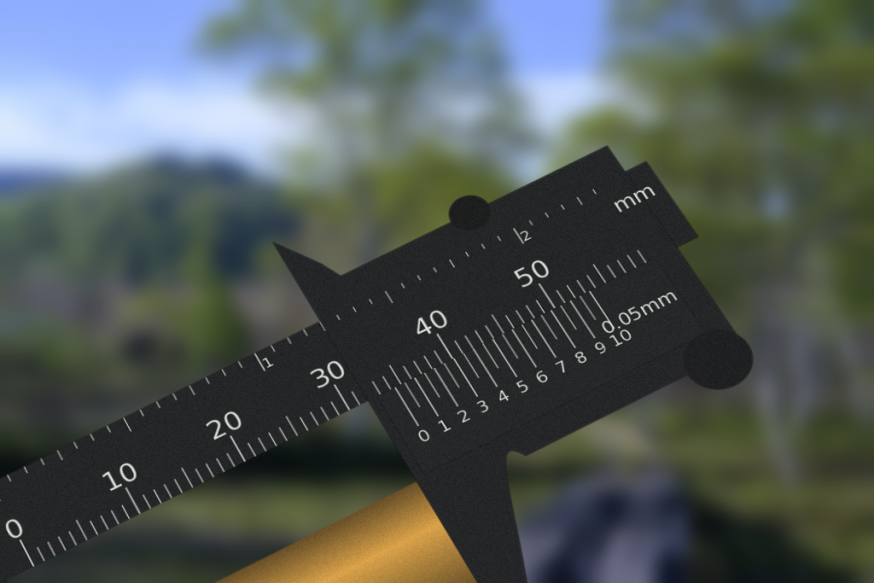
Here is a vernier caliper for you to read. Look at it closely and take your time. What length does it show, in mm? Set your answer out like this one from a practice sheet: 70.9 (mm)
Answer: 34.4 (mm)
